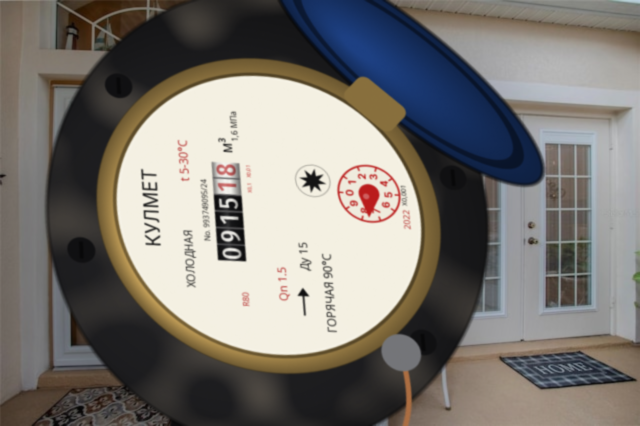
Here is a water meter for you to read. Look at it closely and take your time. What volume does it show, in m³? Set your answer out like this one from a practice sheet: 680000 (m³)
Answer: 915.187 (m³)
